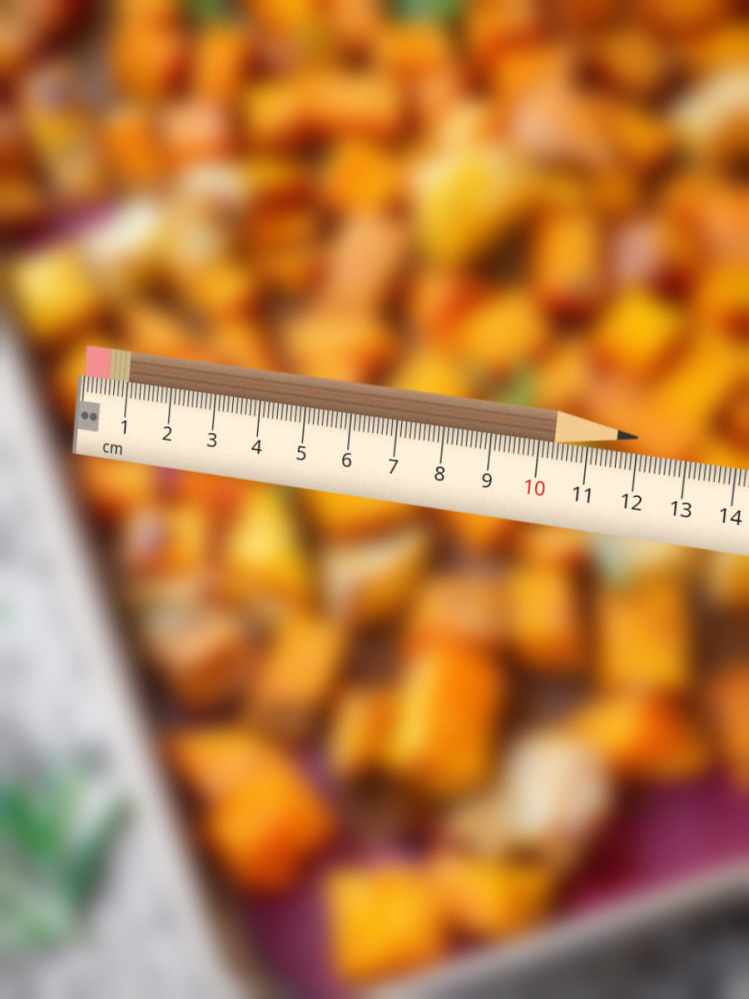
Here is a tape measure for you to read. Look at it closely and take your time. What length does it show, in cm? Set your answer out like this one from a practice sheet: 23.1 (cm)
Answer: 12 (cm)
